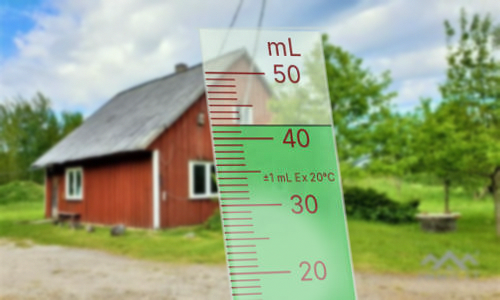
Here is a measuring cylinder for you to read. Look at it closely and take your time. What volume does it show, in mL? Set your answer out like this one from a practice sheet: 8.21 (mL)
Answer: 42 (mL)
